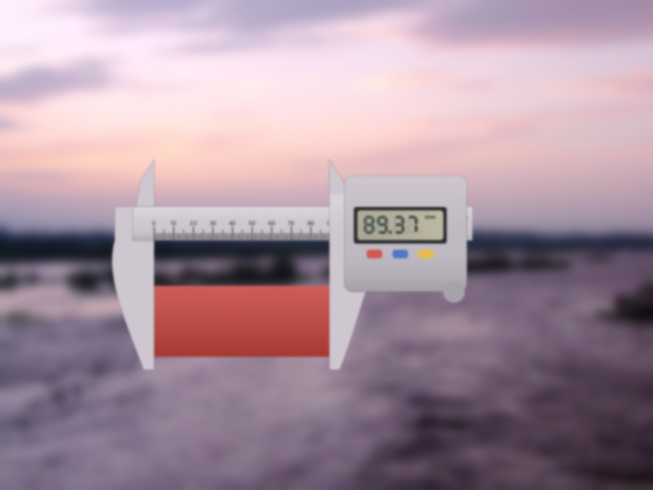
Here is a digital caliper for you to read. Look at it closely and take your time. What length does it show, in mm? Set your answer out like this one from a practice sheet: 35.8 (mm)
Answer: 89.37 (mm)
